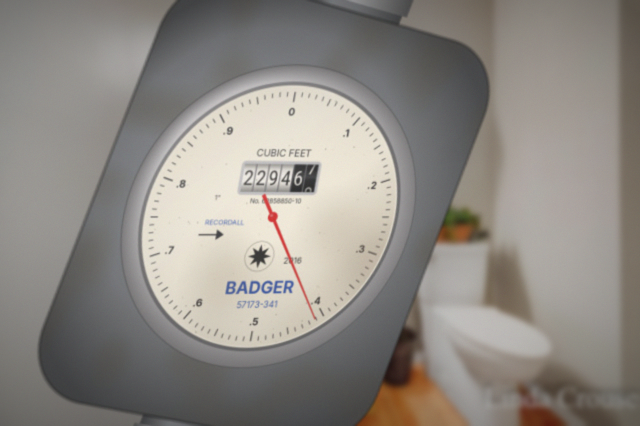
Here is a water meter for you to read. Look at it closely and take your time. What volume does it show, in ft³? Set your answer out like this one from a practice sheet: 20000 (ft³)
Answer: 229467.41 (ft³)
